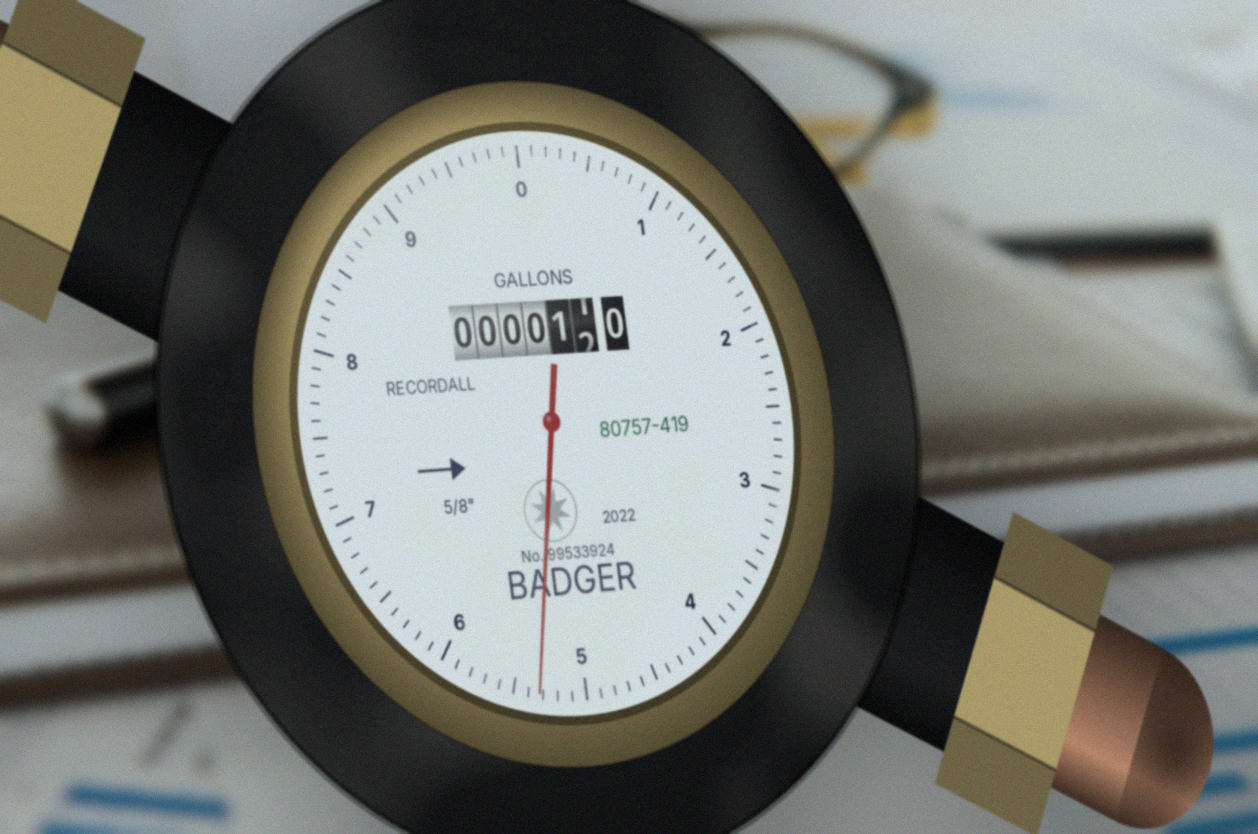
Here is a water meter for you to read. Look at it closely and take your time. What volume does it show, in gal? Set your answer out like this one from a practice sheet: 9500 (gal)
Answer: 115.3 (gal)
